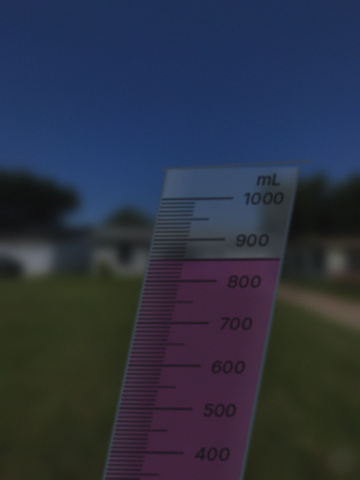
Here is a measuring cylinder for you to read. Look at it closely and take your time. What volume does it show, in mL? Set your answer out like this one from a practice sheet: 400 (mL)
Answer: 850 (mL)
